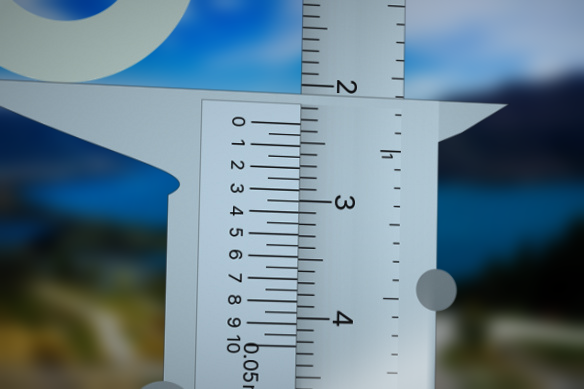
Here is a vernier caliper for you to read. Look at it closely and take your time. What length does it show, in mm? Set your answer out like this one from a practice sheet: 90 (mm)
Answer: 23.4 (mm)
